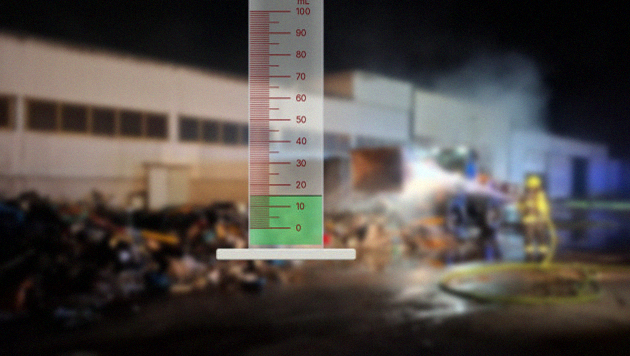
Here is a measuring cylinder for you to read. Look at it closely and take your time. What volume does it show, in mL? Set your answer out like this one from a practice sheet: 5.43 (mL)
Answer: 15 (mL)
